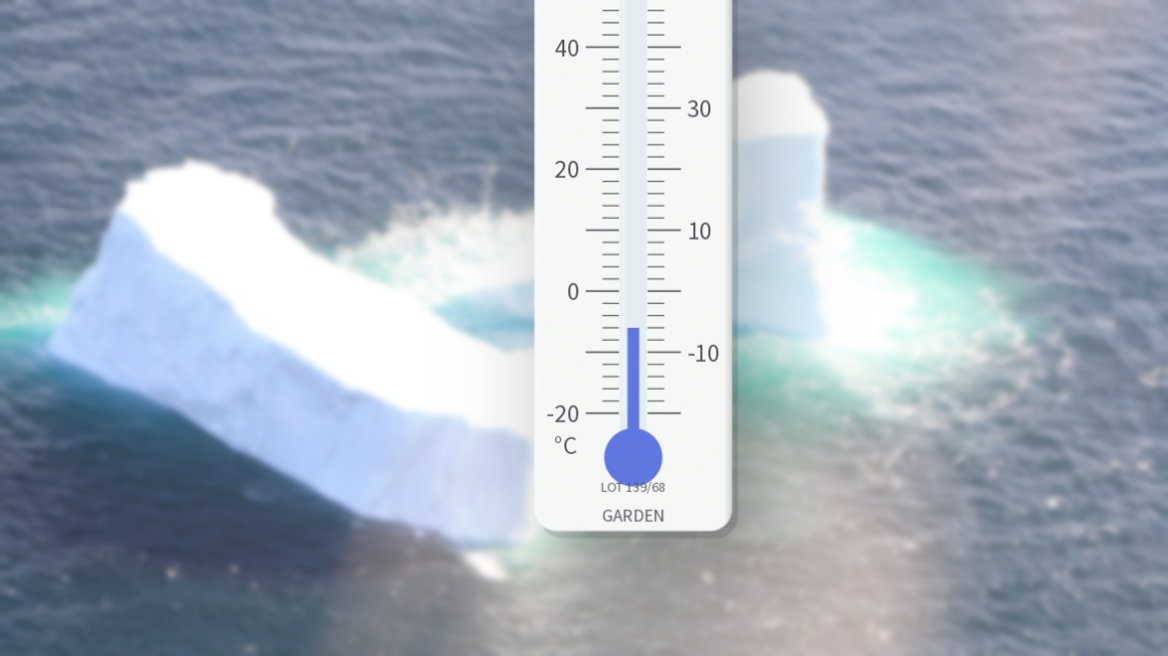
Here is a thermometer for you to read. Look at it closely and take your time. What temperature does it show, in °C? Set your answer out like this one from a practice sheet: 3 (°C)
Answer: -6 (°C)
